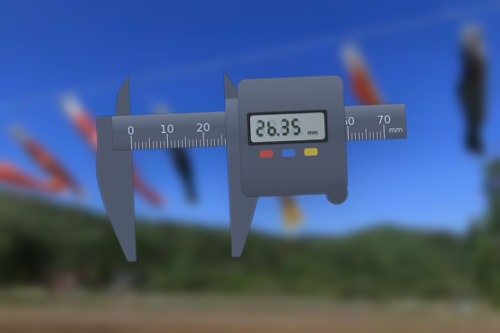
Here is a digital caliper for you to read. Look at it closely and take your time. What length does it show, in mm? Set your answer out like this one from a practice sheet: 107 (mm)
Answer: 26.35 (mm)
